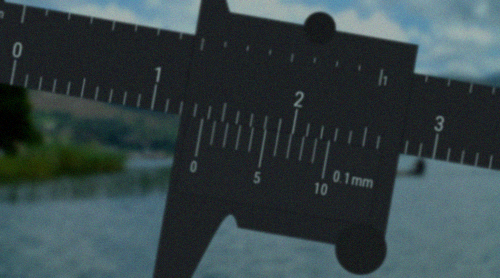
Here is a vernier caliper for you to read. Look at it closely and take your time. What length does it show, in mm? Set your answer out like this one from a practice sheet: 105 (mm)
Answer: 13.6 (mm)
